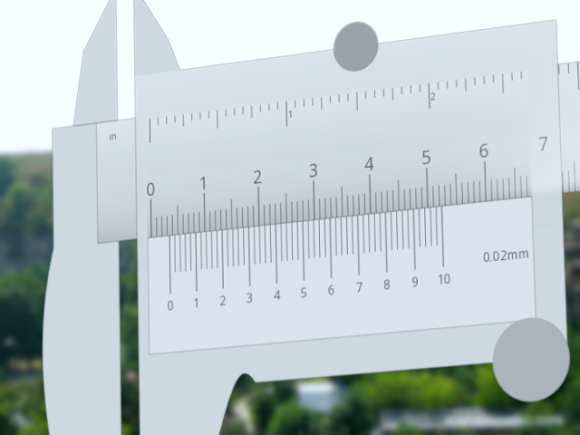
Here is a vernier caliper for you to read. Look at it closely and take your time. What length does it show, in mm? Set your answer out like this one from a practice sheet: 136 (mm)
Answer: 3.4 (mm)
